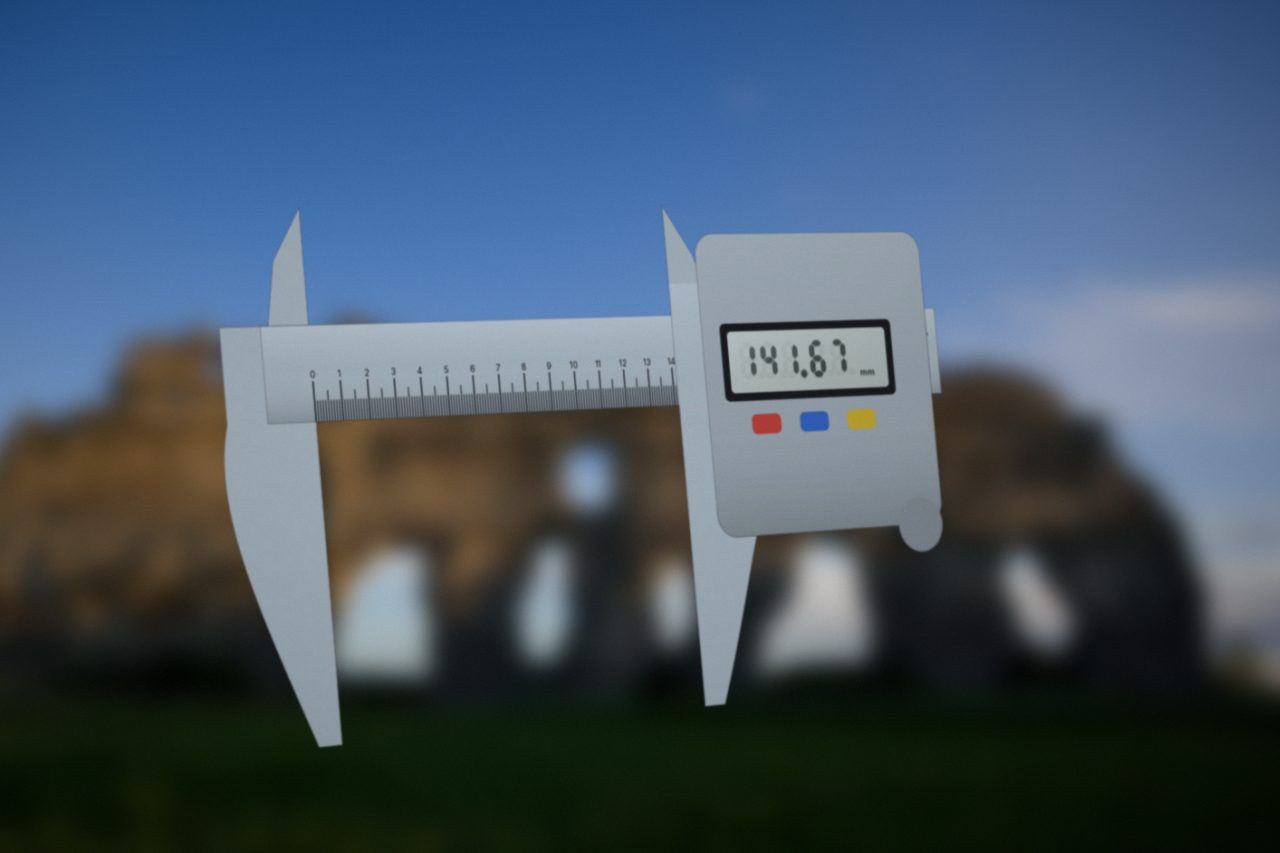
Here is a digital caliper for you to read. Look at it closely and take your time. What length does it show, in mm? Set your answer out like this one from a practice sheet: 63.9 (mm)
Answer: 141.67 (mm)
